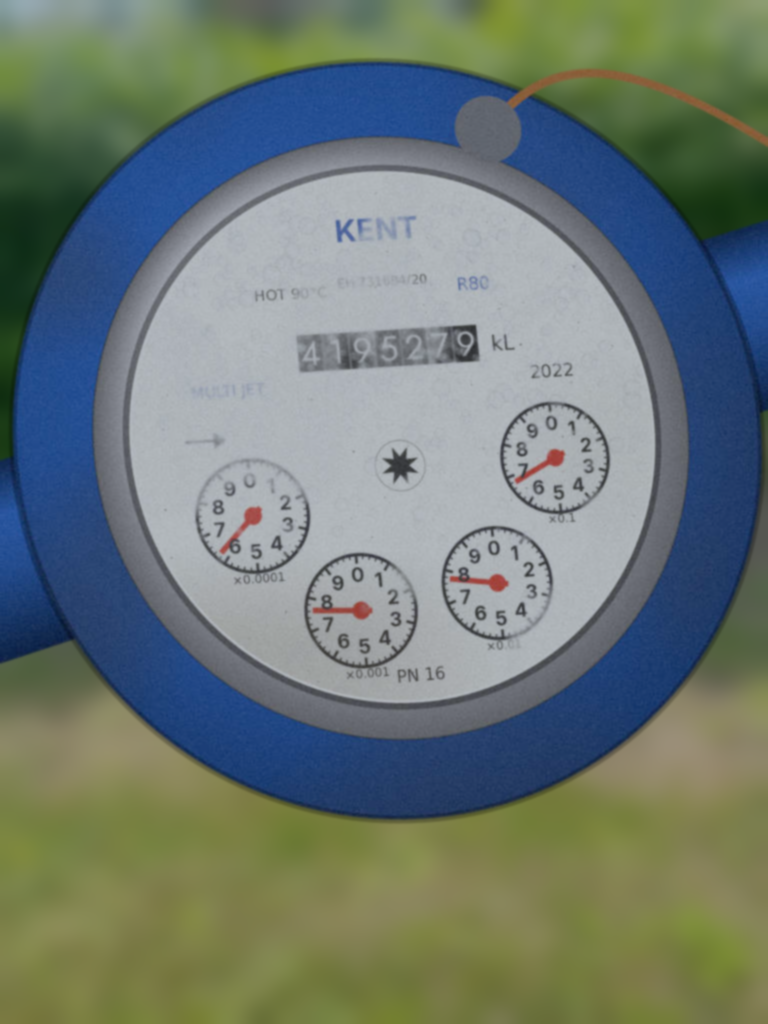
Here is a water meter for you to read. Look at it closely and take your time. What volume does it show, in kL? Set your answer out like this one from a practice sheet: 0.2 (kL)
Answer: 4195279.6776 (kL)
